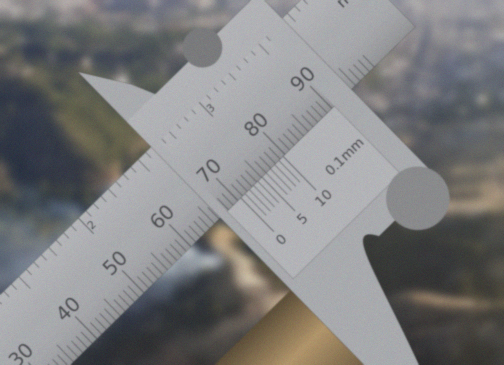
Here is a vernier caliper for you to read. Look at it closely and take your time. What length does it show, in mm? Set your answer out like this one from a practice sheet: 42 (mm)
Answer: 70.6 (mm)
